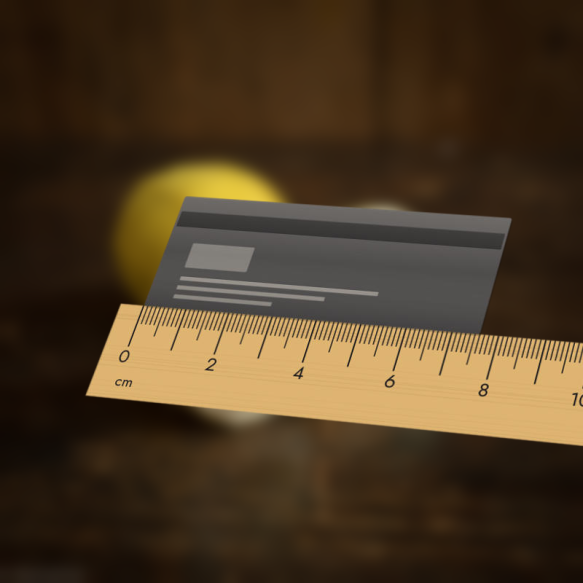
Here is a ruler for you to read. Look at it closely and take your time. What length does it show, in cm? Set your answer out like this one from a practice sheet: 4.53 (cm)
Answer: 7.6 (cm)
